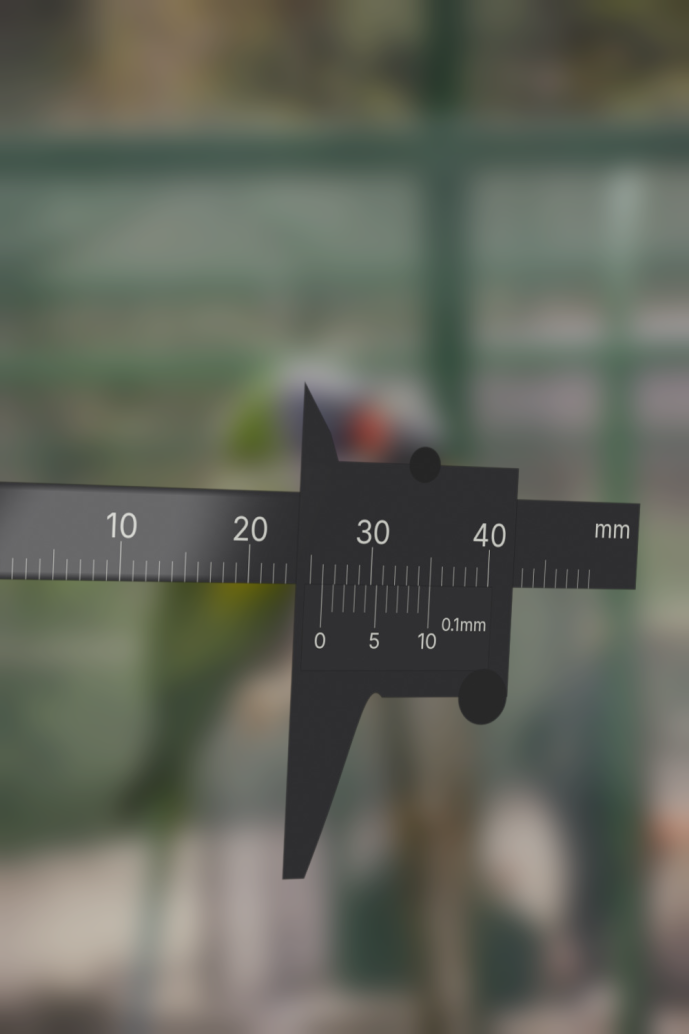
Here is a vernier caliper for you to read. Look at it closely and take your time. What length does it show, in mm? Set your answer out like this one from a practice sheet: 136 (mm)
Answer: 26.0 (mm)
